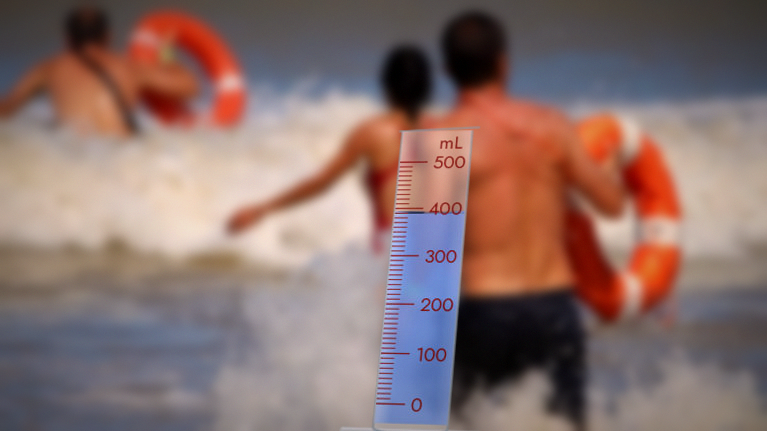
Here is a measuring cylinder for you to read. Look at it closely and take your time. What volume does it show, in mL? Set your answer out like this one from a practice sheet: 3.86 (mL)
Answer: 390 (mL)
